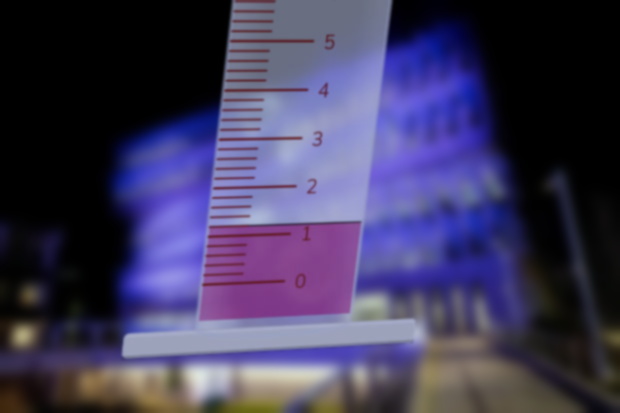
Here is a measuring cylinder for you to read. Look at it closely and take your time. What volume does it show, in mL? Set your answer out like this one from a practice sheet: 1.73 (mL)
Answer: 1.2 (mL)
